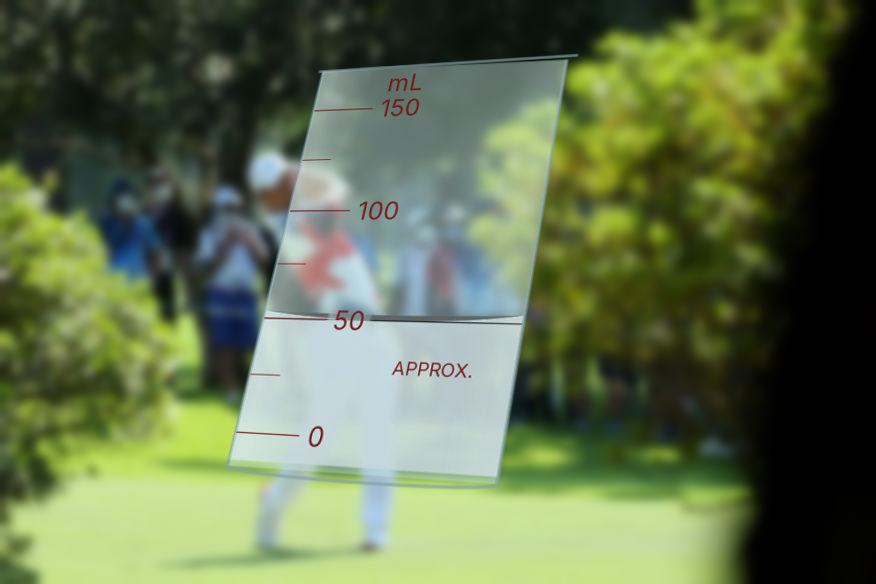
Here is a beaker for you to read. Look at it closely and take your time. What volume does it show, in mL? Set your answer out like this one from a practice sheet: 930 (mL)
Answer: 50 (mL)
